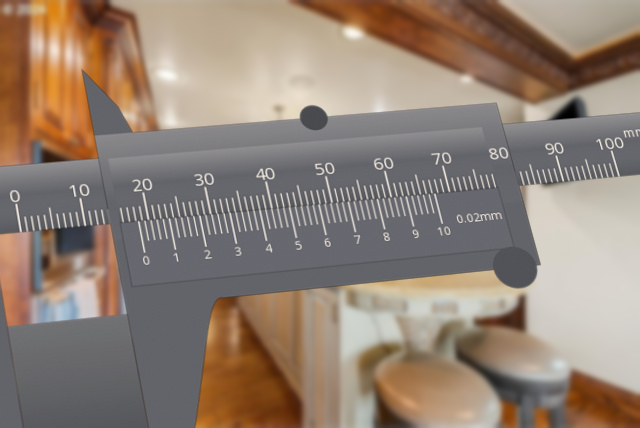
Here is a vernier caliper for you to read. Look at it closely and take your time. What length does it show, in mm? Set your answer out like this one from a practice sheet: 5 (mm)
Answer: 18.4 (mm)
